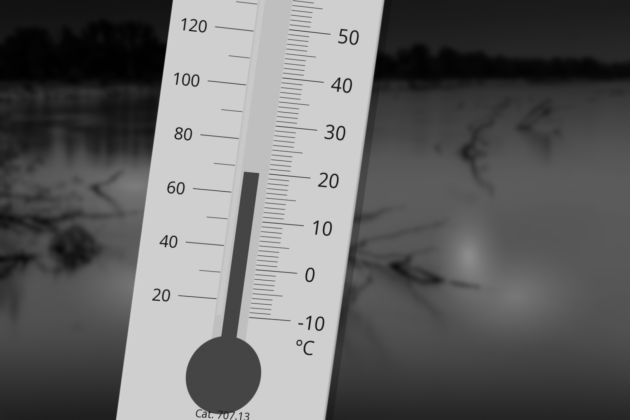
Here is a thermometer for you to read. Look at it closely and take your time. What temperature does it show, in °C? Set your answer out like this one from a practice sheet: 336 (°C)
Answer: 20 (°C)
